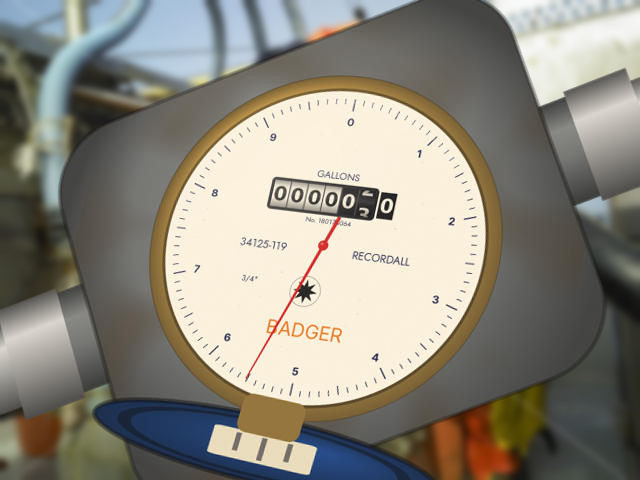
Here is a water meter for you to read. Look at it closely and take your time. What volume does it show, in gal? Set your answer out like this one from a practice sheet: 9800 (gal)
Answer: 25.5 (gal)
